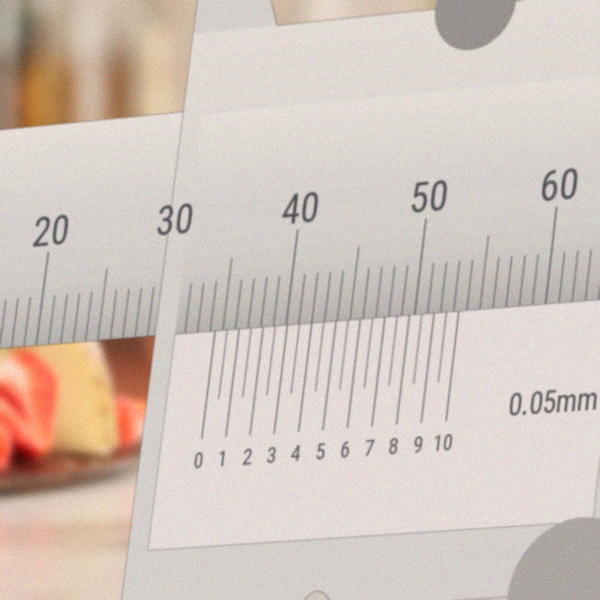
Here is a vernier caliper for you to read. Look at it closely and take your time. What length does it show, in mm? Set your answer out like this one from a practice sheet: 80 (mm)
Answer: 34.4 (mm)
